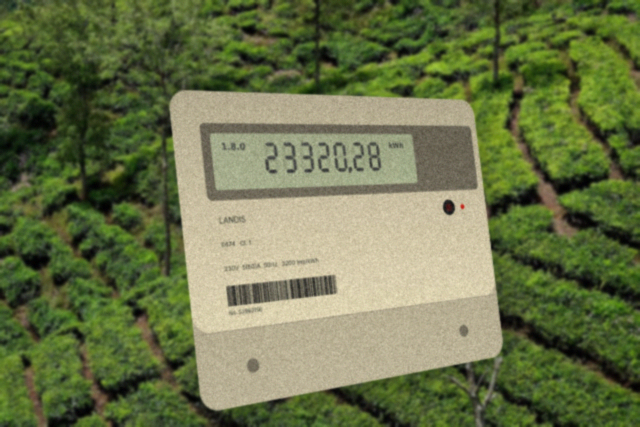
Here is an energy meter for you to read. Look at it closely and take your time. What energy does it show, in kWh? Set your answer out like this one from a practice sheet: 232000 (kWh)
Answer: 23320.28 (kWh)
